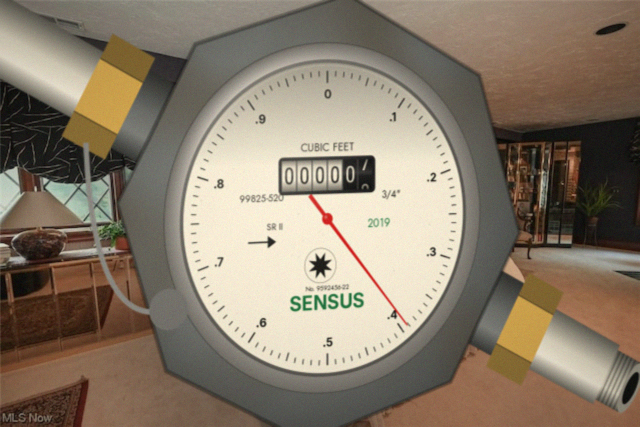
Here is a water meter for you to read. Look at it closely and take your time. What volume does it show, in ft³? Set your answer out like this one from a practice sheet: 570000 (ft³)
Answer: 7.39 (ft³)
